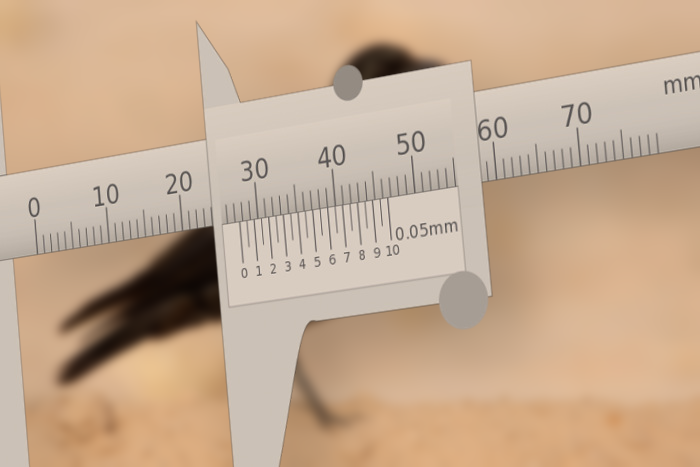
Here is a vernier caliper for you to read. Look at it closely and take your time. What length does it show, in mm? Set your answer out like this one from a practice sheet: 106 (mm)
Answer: 27.6 (mm)
